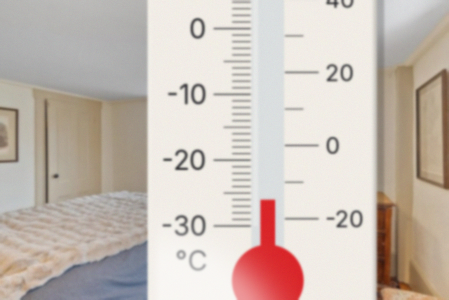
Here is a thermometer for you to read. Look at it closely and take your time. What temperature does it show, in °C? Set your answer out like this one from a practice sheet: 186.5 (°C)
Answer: -26 (°C)
